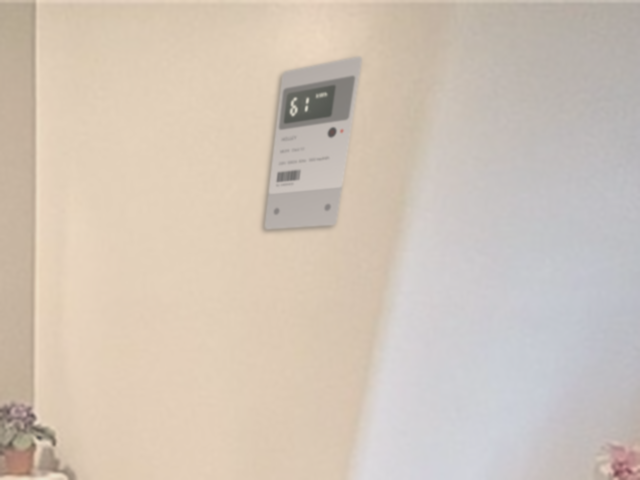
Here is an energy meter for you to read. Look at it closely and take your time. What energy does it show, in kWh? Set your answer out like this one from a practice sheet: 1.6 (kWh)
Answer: 61 (kWh)
